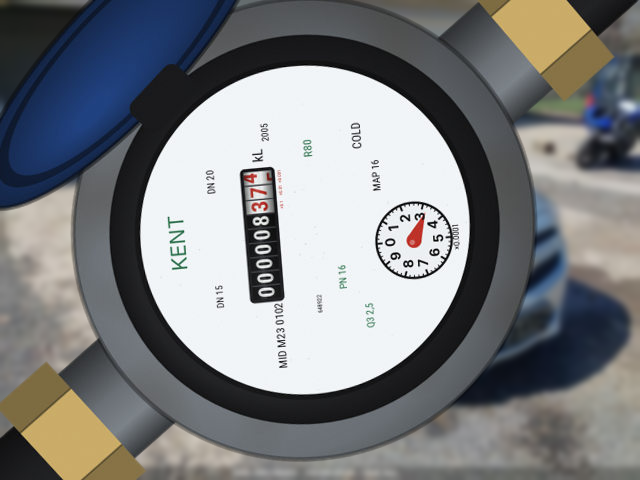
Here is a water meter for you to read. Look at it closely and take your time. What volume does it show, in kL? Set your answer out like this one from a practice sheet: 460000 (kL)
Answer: 8.3743 (kL)
